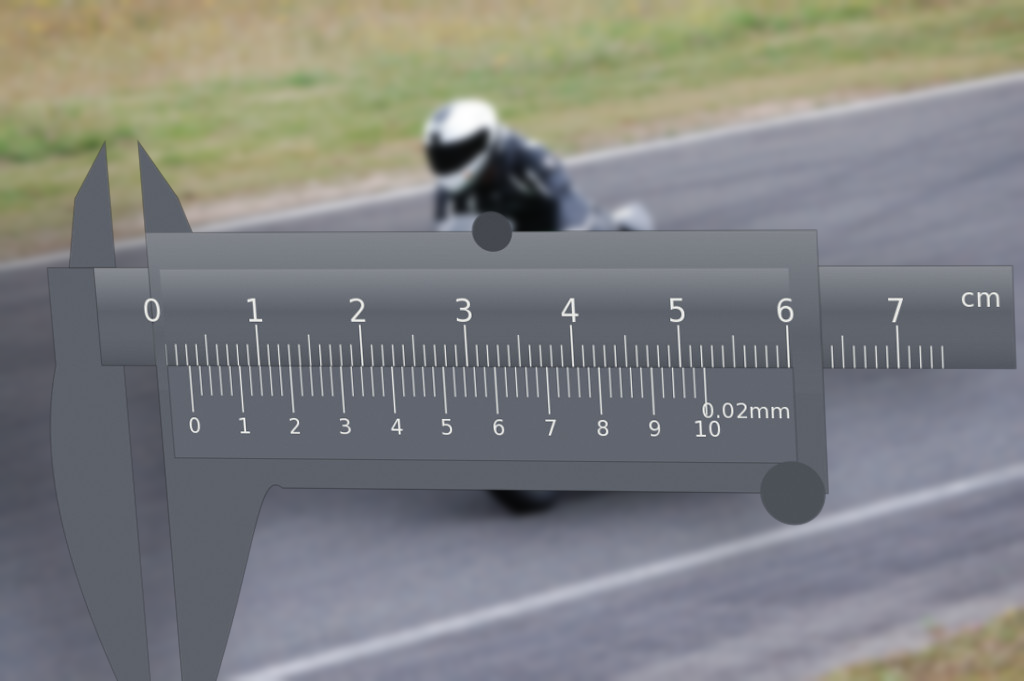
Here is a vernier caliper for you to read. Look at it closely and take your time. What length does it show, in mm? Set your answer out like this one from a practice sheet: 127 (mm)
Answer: 3.2 (mm)
